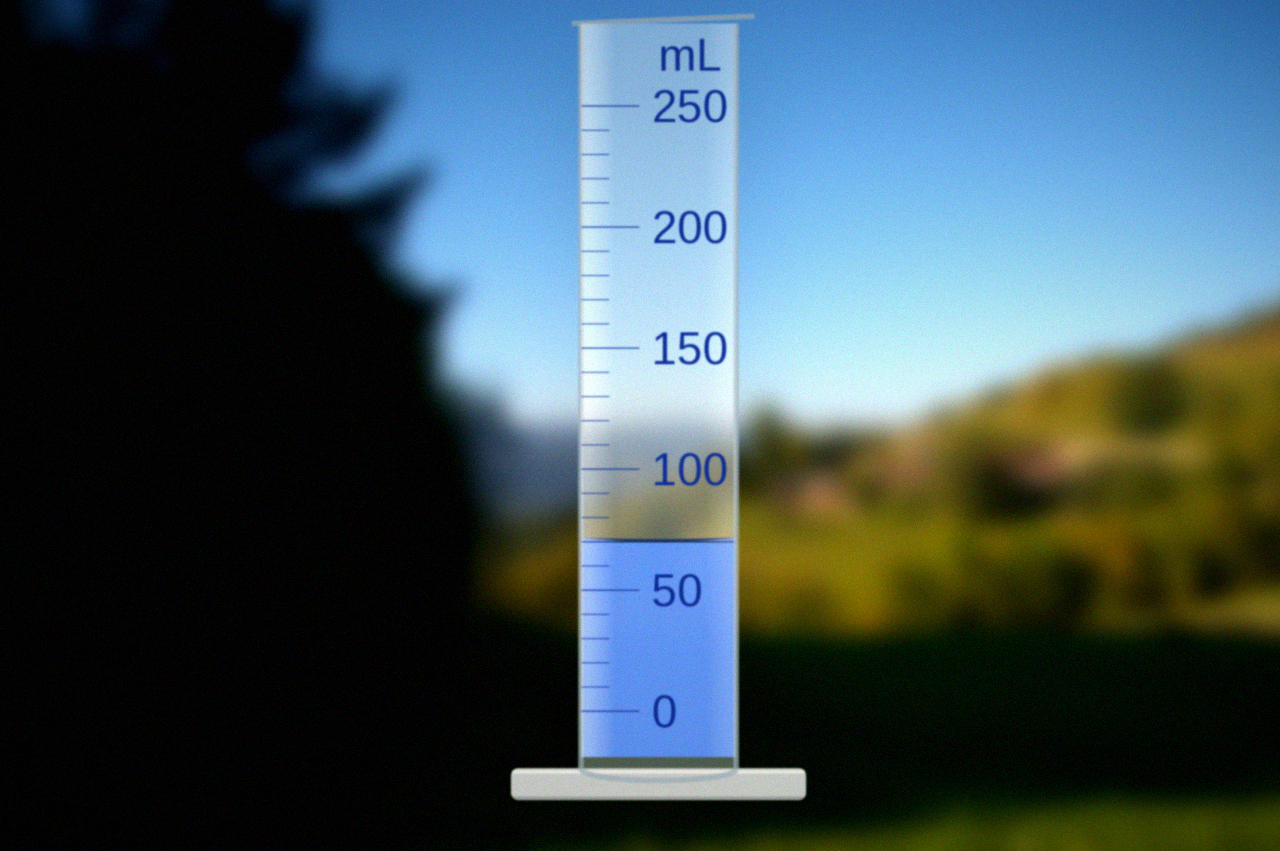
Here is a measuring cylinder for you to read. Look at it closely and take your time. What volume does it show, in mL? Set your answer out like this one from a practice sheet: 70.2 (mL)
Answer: 70 (mL)
